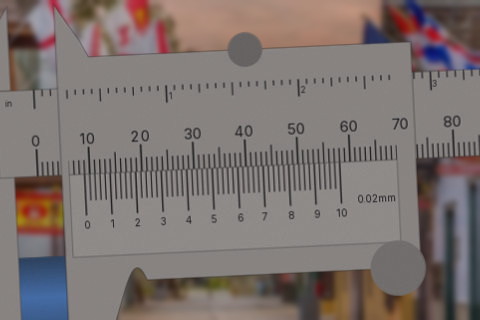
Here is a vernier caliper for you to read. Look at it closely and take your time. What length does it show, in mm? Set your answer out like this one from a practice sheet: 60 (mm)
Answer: 9.0 (mm)
